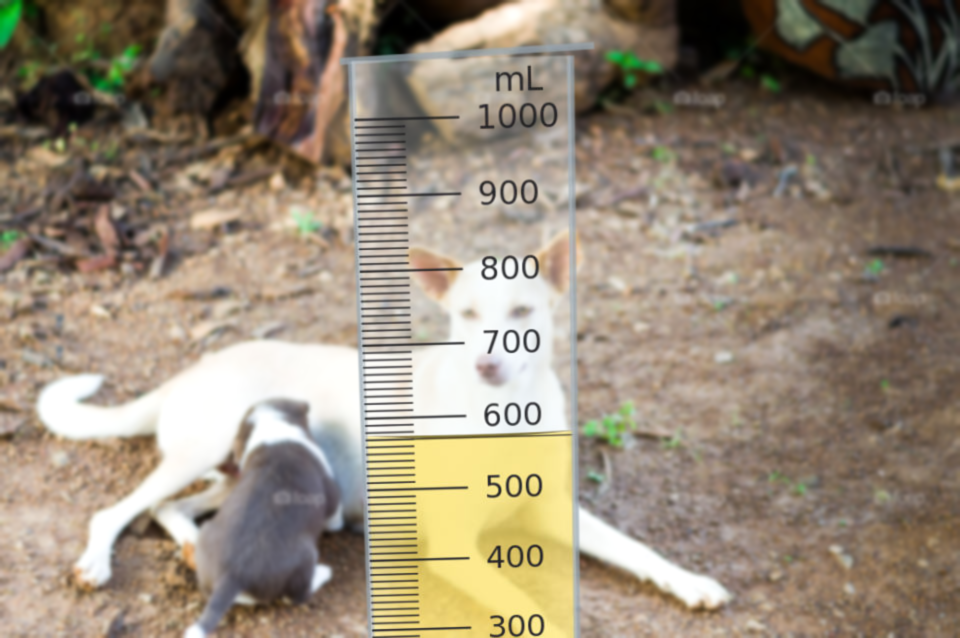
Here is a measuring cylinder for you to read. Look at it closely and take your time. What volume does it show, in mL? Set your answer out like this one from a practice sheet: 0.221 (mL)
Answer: 570 (mL)
